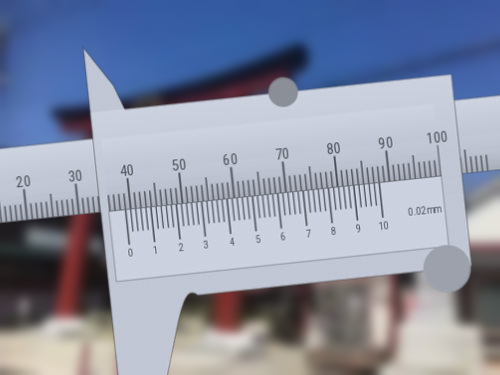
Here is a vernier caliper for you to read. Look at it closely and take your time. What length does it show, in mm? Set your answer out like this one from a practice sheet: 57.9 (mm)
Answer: 39.0 (mm)
